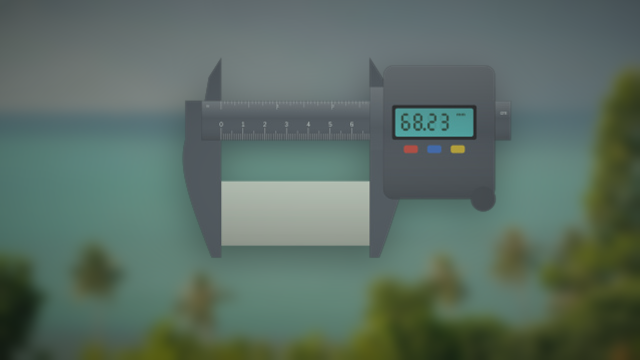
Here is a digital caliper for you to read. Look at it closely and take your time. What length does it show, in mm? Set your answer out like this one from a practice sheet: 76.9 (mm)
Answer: 68.23 (mm)
